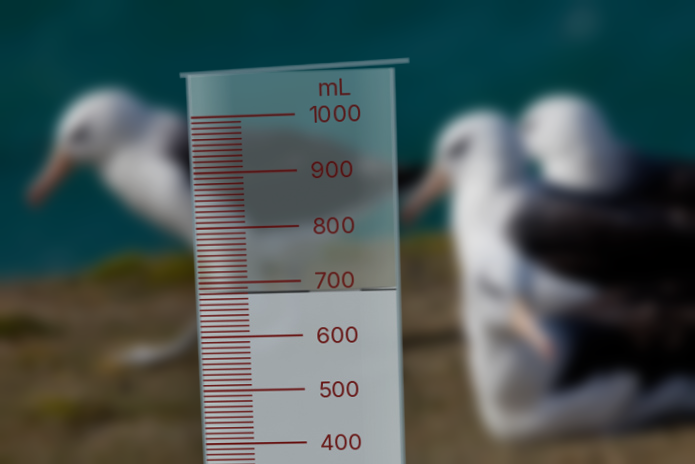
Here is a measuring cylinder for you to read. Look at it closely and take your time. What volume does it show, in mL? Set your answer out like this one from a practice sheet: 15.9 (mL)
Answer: 680 (mL)
